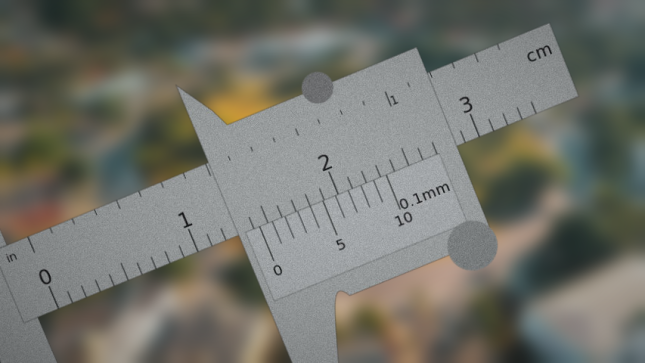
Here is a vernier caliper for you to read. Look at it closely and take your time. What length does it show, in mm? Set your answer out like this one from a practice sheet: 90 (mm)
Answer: 14.4 (mm)
